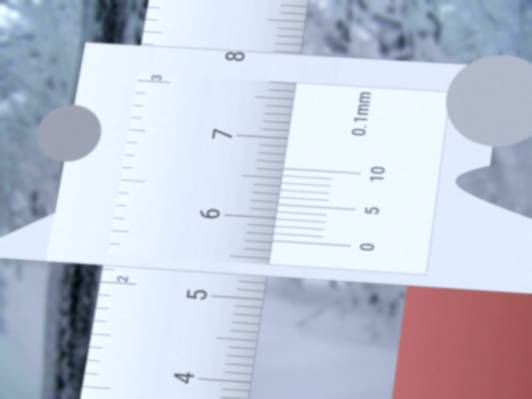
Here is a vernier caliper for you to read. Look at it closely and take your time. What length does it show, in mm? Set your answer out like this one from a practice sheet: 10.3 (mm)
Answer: 57.2 (mm)
